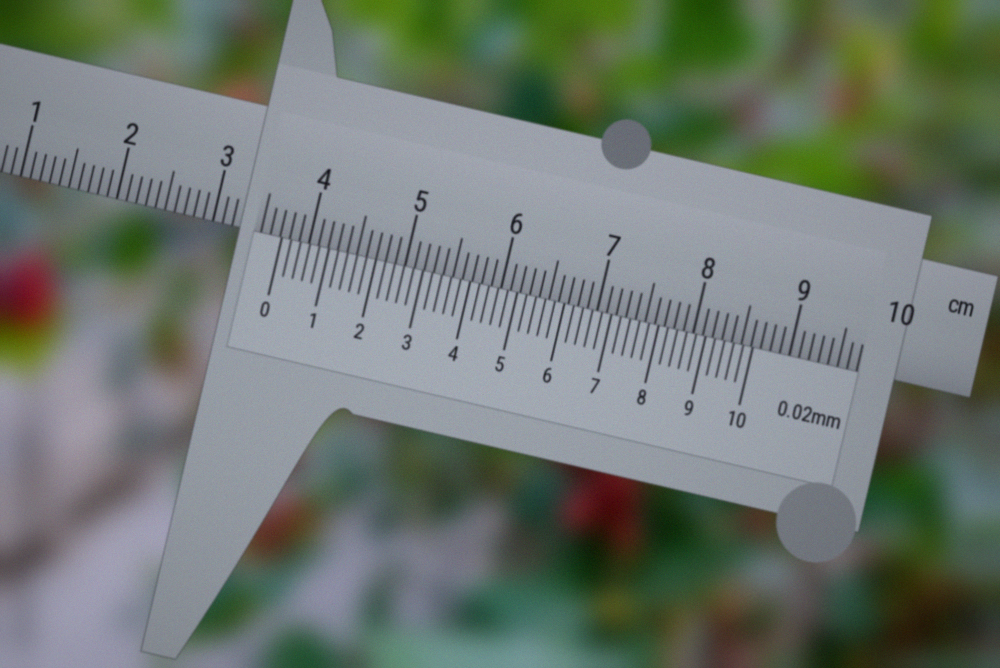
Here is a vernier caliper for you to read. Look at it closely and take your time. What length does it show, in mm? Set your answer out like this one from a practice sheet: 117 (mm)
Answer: 37.2 (mm)
